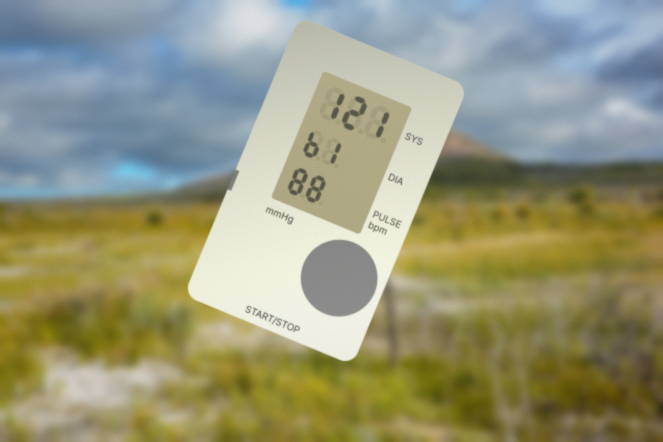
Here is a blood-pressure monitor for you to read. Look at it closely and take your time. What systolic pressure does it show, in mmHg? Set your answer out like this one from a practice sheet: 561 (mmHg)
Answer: 121 (mmHg)
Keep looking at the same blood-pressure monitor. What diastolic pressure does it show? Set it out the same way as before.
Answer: 61 (mmHg)
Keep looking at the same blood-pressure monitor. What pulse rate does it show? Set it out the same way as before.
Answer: 88 (bpm)
